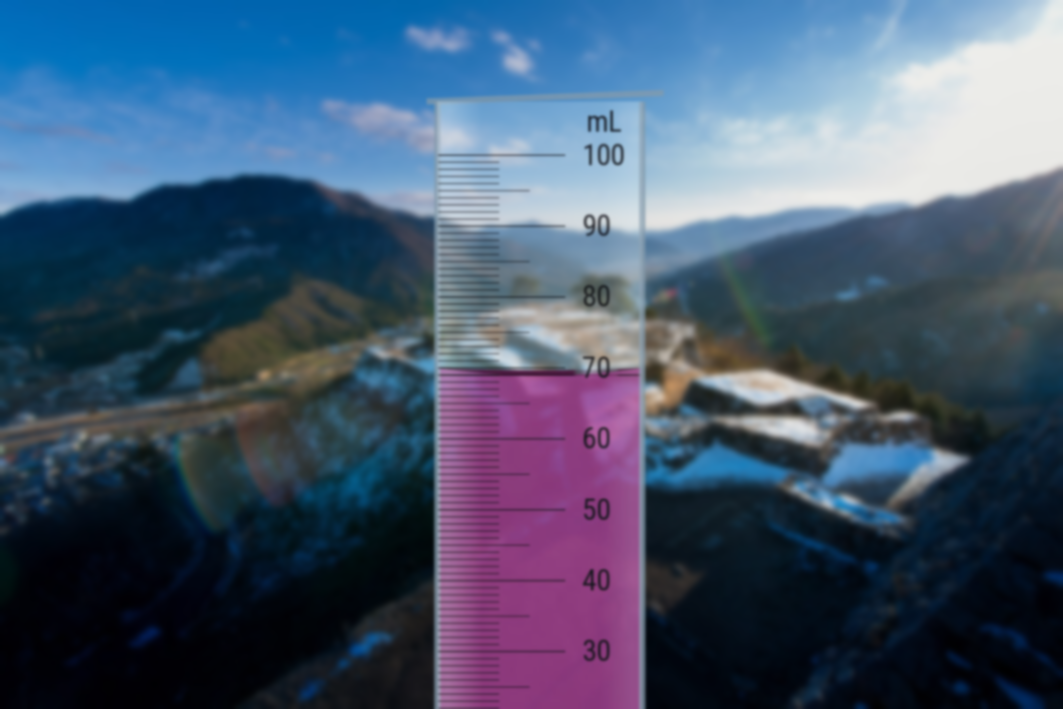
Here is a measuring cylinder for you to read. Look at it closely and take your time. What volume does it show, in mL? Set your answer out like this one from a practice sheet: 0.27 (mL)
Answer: 69 (mL)
